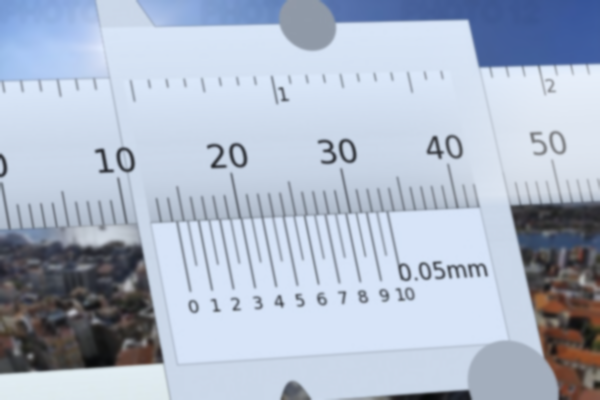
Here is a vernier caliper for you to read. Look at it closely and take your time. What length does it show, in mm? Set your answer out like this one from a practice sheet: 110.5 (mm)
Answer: 14.4 (mm)
